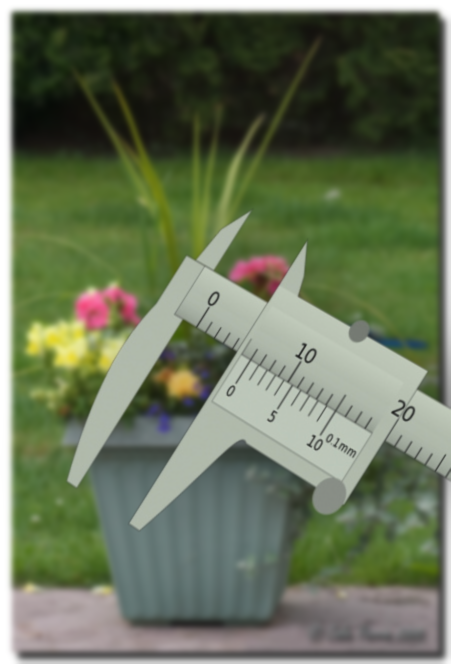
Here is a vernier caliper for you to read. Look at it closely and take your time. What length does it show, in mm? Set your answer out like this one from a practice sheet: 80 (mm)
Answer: 6.0 (mm)
